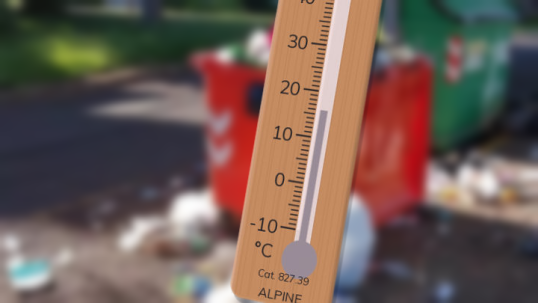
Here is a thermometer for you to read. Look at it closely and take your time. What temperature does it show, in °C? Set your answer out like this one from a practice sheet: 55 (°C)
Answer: 16 (°C)
